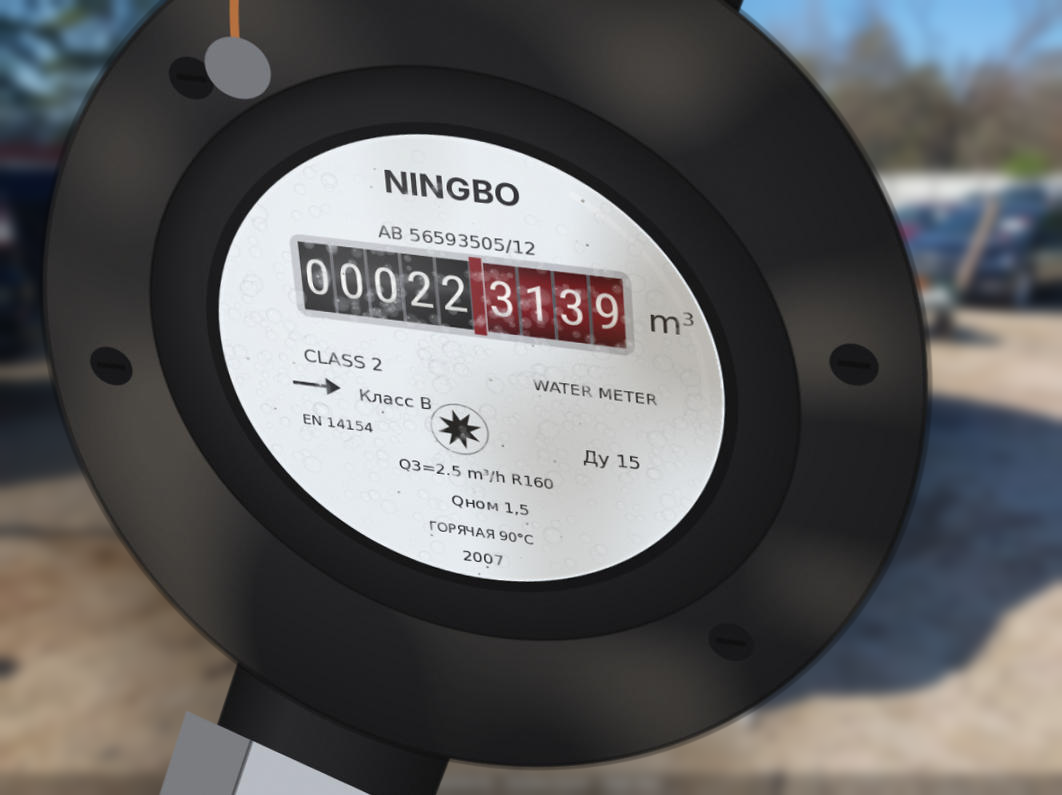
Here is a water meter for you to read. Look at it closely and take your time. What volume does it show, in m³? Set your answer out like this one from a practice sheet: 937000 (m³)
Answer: 22.3139 (m³)
